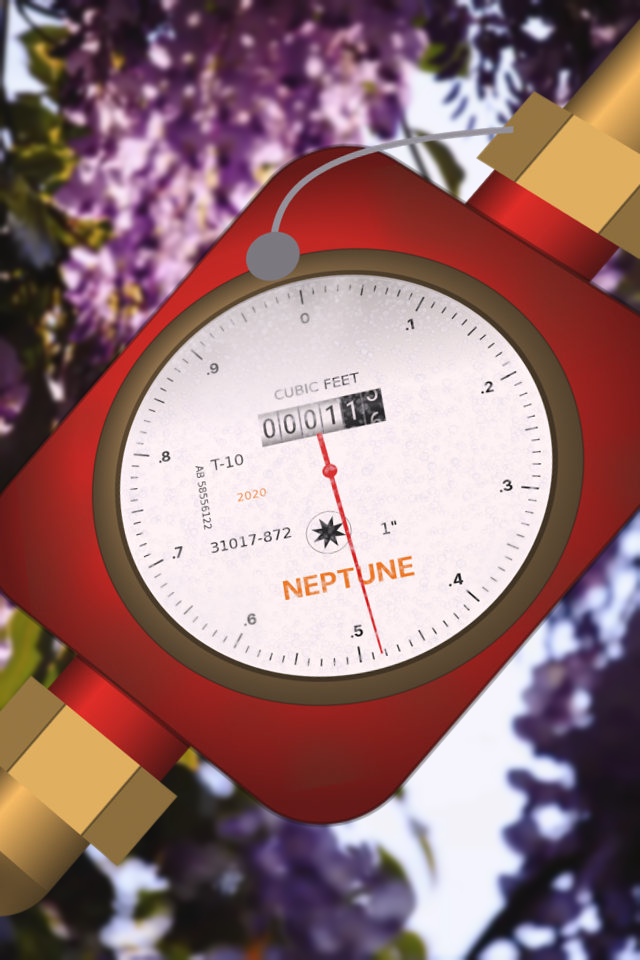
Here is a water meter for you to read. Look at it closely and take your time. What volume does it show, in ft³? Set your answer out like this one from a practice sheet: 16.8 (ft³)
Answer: 115.48 (ft³)
